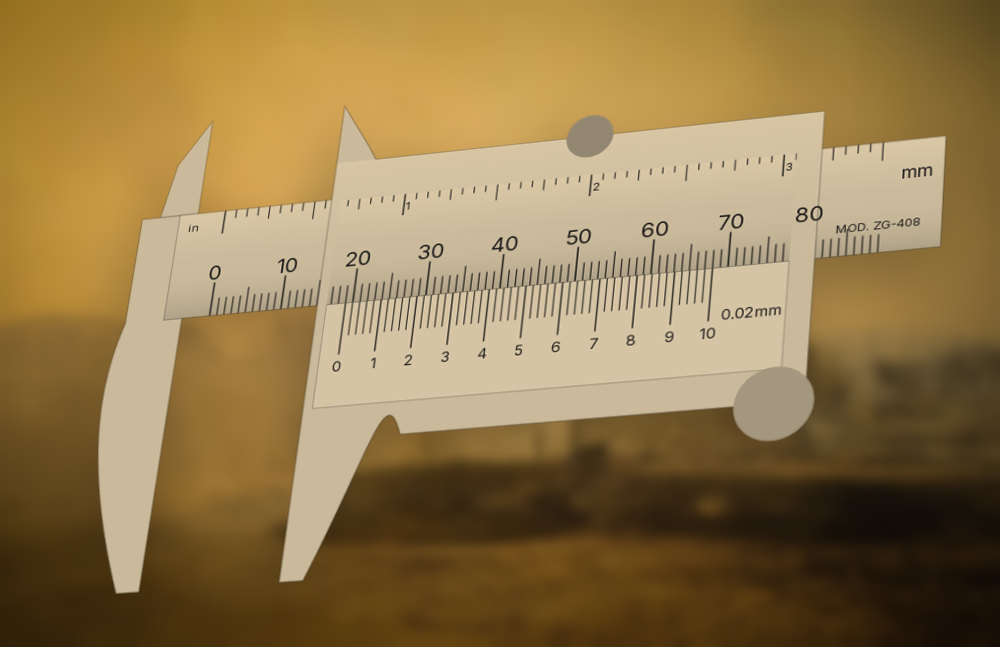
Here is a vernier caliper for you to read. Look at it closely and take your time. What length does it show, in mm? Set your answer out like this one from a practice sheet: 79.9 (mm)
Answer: 19.0 (mm)
